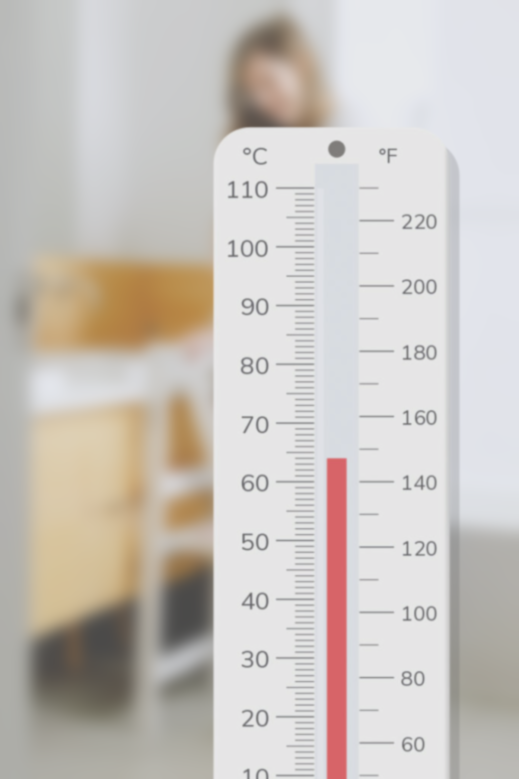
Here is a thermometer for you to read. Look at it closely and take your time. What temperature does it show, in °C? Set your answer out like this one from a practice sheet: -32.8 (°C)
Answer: 64 (°C)
